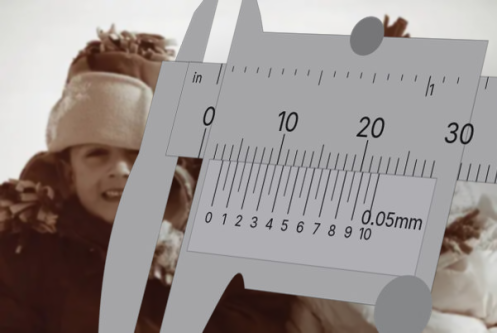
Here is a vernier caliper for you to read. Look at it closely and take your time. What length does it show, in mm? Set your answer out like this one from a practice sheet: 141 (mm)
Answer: 3.2 (mm)
